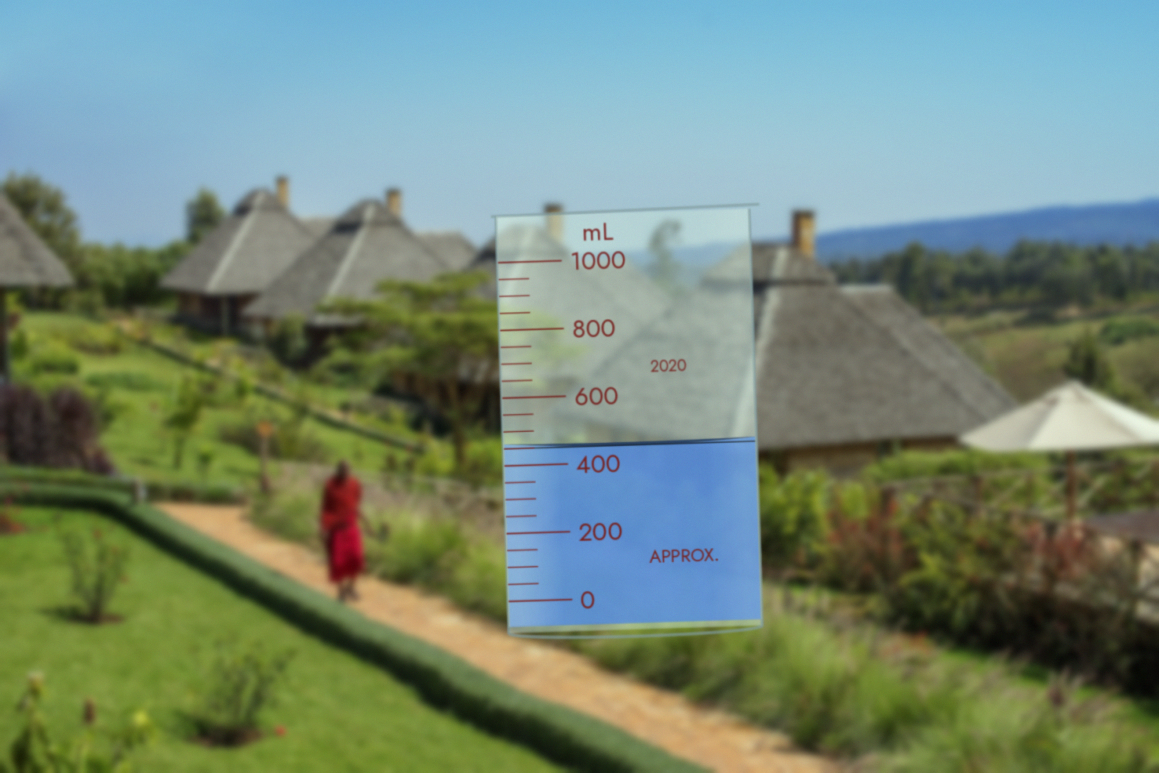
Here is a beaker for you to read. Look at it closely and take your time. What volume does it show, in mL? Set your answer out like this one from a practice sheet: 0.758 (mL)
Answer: 450 (mL)
